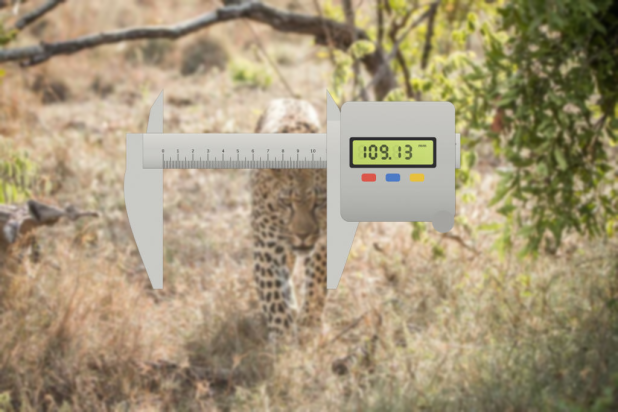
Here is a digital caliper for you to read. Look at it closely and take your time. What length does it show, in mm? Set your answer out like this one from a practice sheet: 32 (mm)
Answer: 109.13 (mm)
